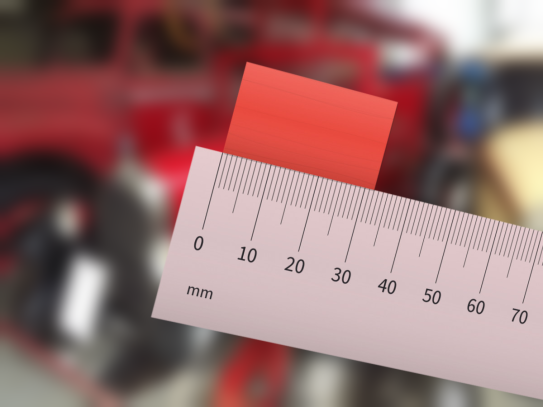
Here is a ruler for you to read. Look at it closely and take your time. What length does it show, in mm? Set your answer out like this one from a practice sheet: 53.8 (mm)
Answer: 32 (mm)
